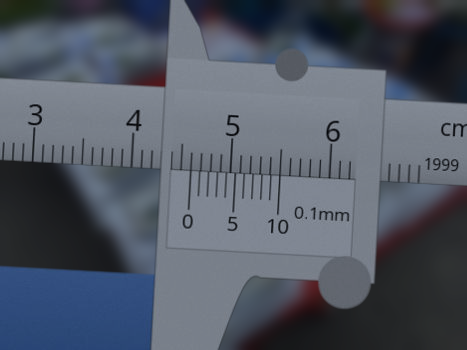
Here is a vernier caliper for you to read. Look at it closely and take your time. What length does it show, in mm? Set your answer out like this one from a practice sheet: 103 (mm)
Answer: 46.0 (mm)
